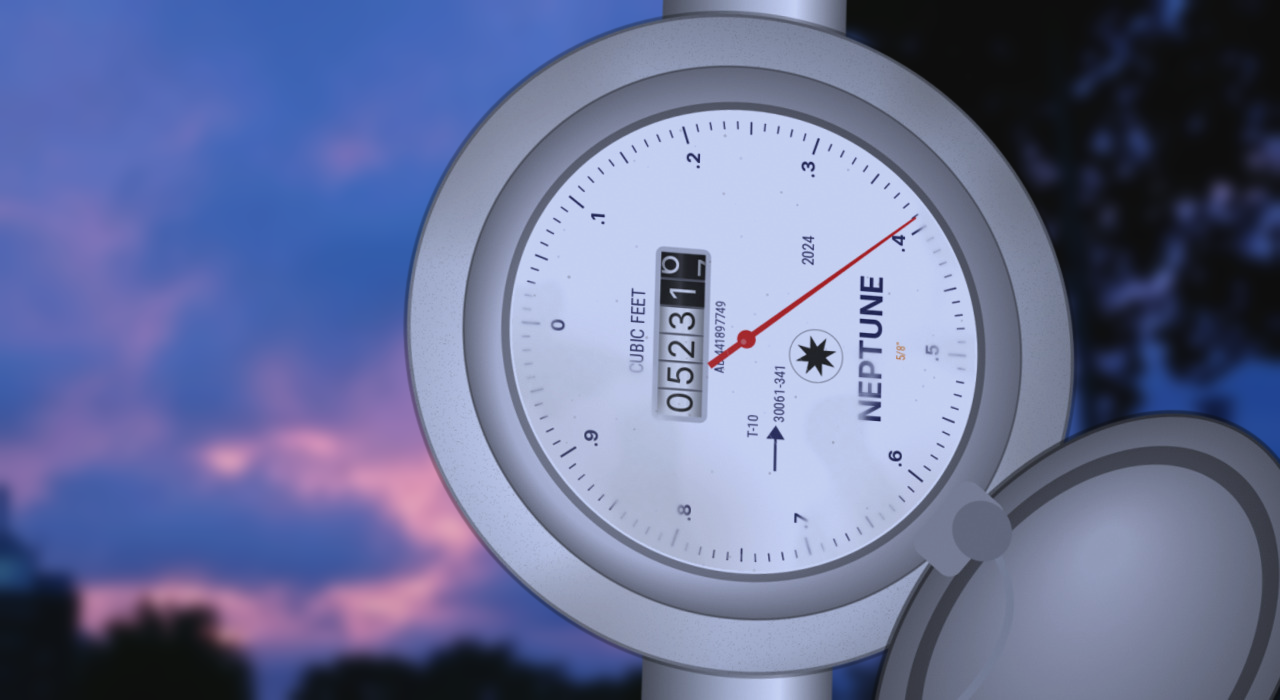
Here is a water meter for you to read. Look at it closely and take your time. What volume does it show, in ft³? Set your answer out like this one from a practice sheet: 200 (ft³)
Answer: 52316.39 (ft³)
